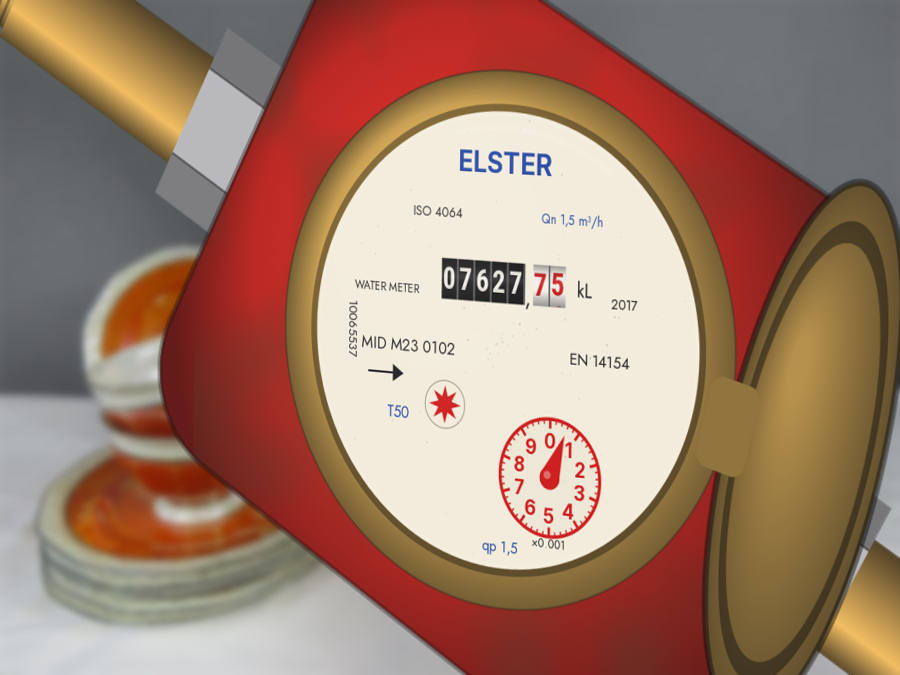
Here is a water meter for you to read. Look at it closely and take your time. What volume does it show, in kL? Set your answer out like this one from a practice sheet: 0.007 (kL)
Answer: 7627.750 (kL)
